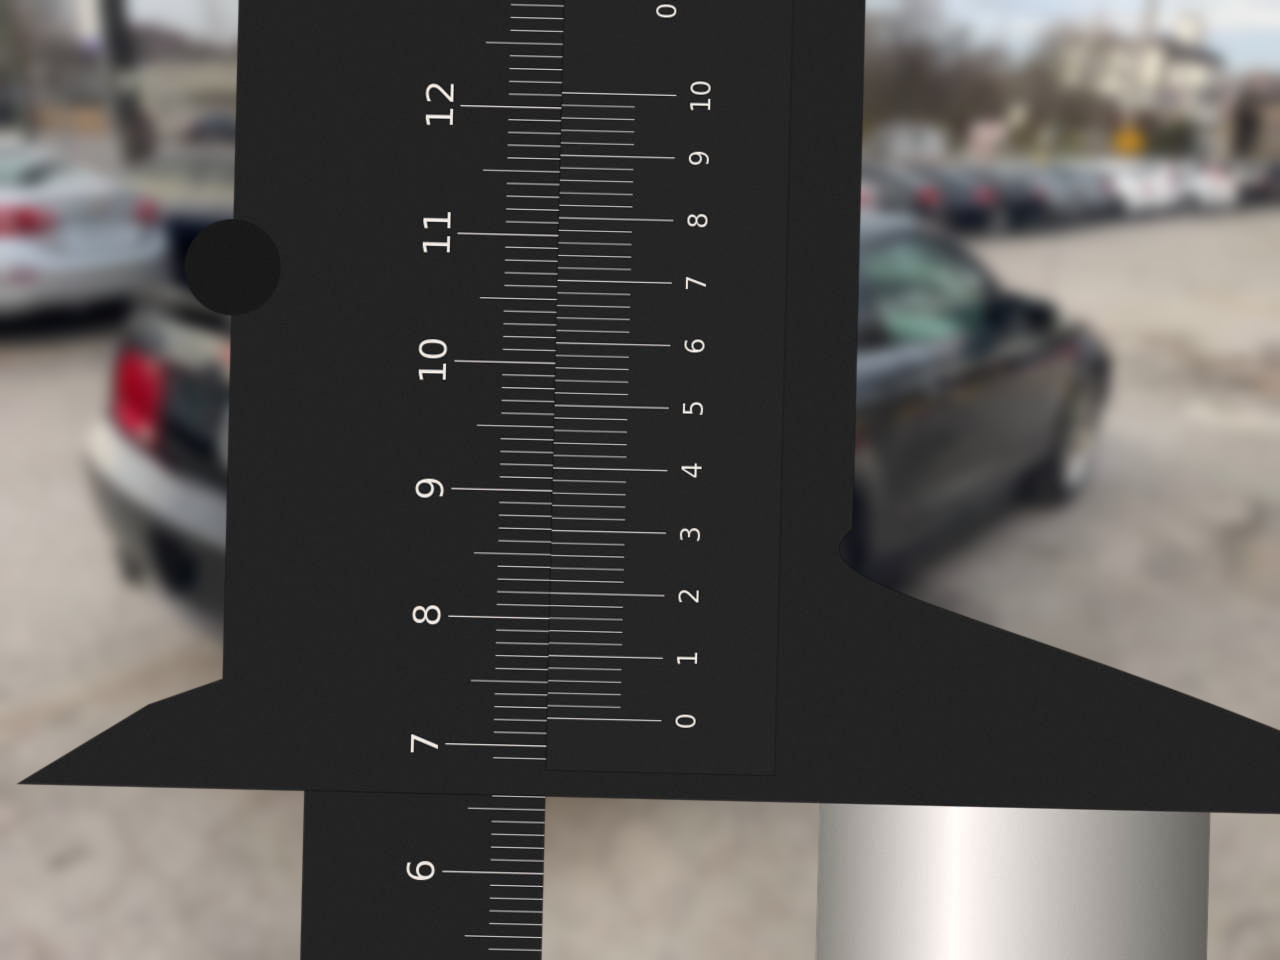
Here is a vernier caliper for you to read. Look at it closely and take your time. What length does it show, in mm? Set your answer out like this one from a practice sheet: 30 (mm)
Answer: 72.2 (mm)
